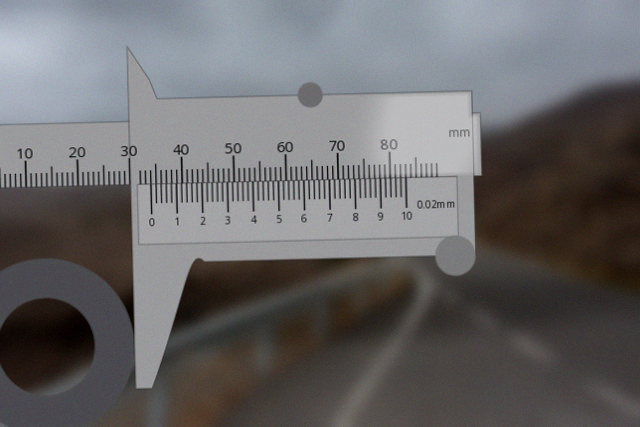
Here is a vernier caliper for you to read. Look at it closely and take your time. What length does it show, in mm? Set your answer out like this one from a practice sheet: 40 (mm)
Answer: 34.0 (mm)
